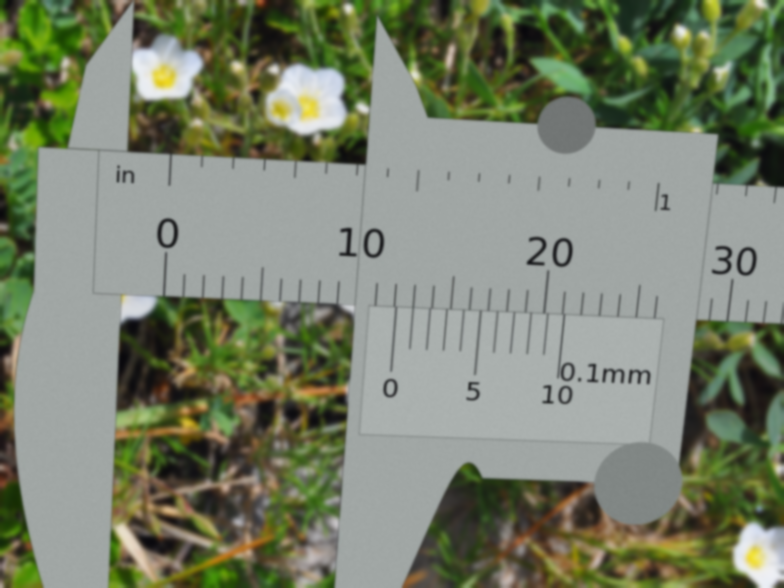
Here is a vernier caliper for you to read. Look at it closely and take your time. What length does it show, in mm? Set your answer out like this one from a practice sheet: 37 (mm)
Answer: 12.1 (mm)
